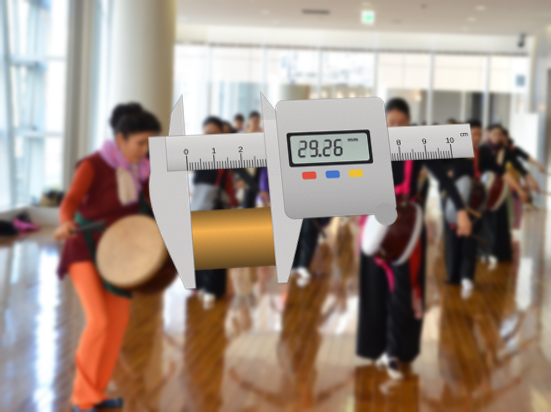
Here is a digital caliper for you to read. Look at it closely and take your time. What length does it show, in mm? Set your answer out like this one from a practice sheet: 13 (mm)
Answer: 29.26 (mm)
